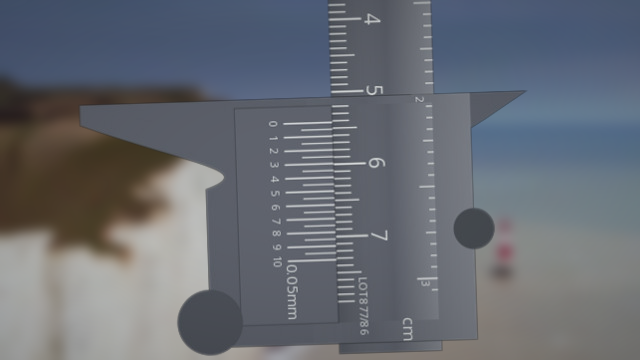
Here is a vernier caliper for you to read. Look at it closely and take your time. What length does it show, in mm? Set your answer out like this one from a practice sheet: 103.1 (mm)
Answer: 54.2 (mm)
